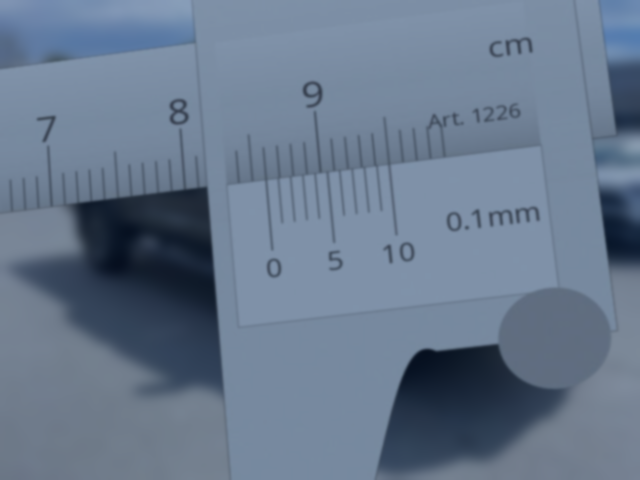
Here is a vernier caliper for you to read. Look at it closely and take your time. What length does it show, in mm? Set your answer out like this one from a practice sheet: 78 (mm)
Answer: 86.0 (mm)
